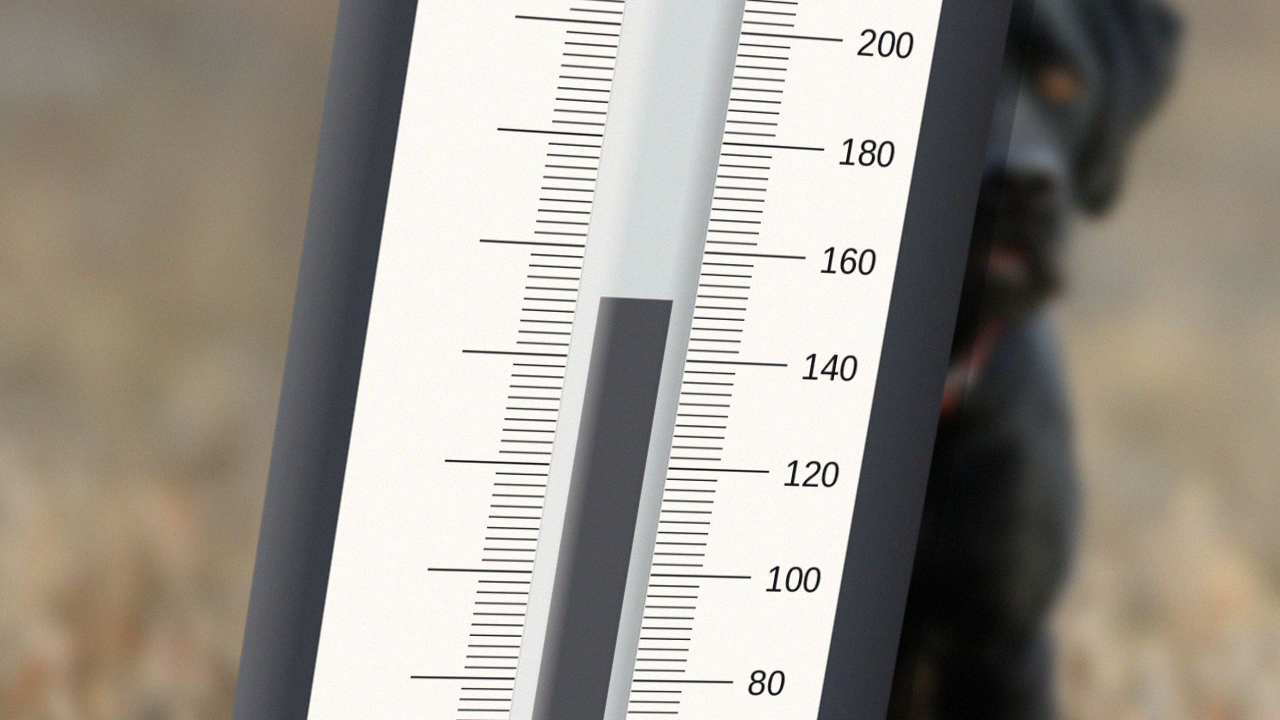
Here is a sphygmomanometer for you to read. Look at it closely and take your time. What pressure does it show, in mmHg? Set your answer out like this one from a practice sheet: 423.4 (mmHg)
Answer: 151 (mmHg)
